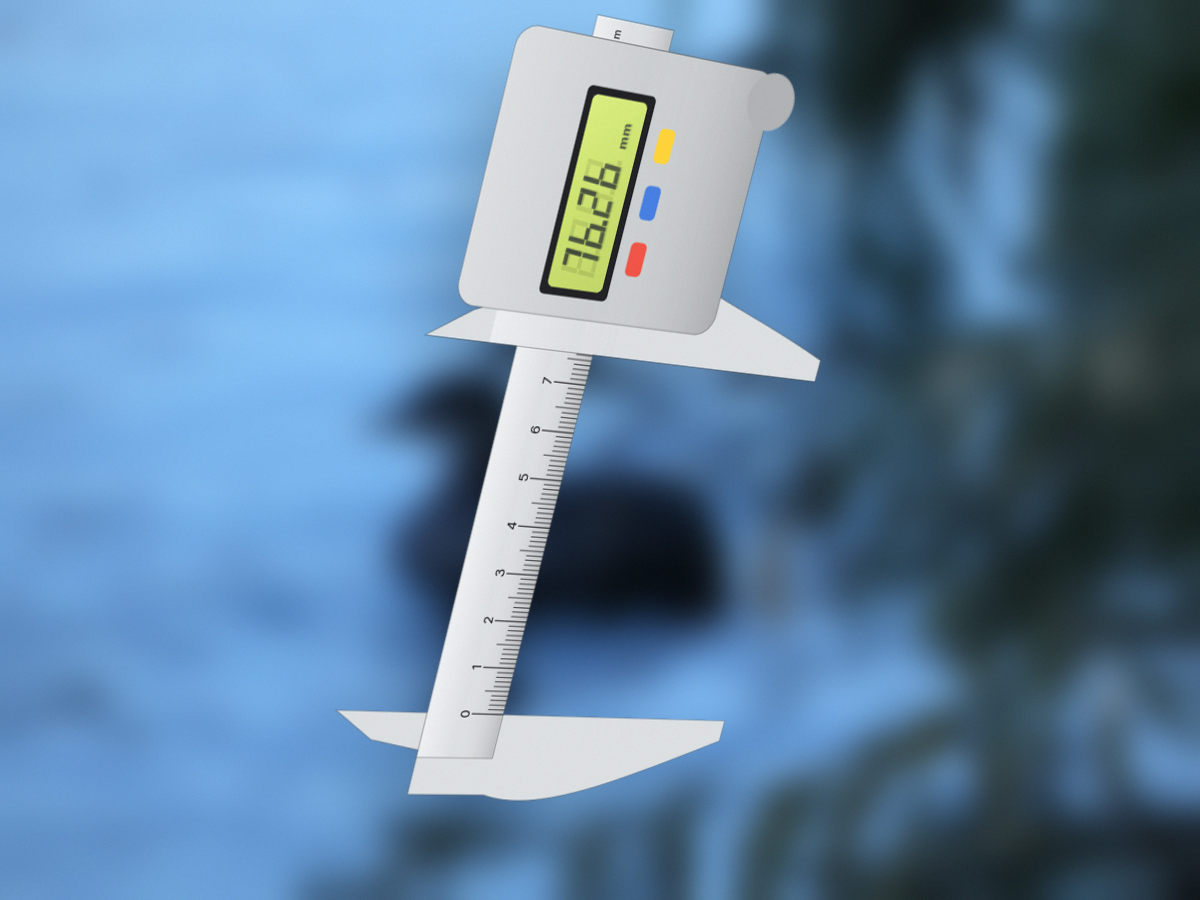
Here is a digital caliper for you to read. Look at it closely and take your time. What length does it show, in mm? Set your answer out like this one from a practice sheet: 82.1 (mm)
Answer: 76.26 (mm)
